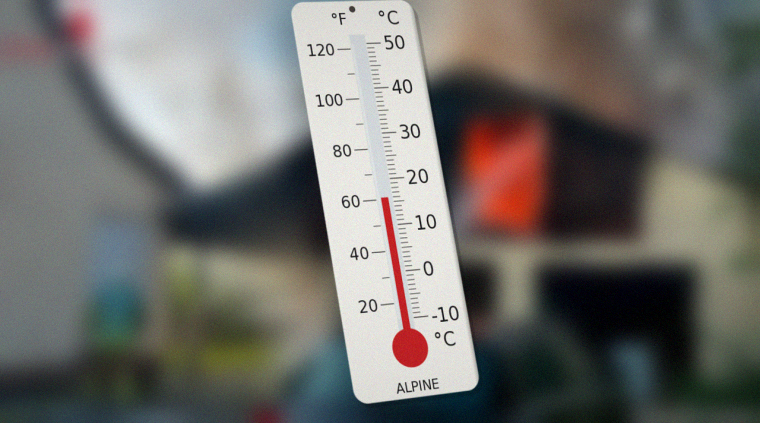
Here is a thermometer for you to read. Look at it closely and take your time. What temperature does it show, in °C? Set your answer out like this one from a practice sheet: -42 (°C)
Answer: 16 (°C)
